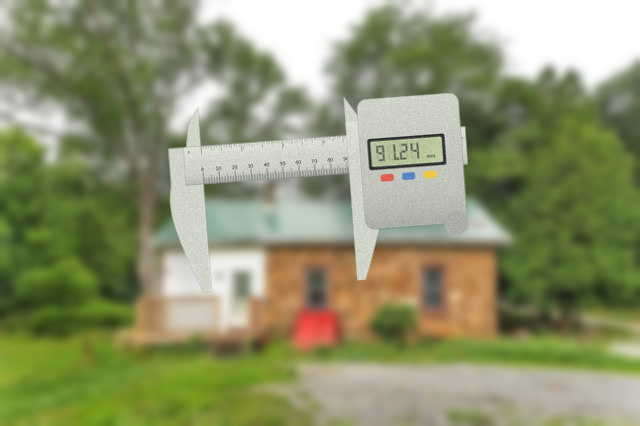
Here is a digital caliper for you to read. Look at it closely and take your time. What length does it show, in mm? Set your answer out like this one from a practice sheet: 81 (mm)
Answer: 91.24 (mm)
